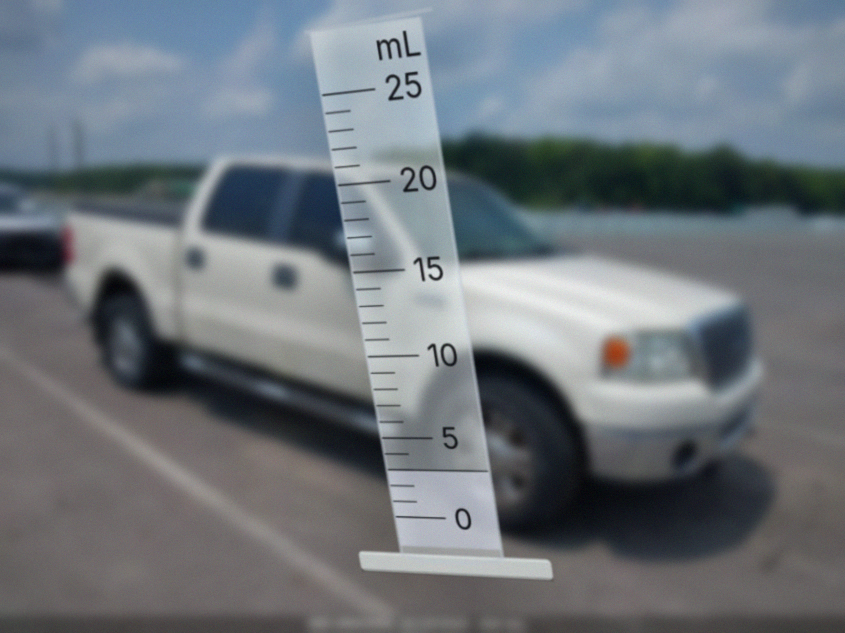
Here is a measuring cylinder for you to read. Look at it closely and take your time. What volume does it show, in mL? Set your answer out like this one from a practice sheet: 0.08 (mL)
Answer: 3 (mL)
